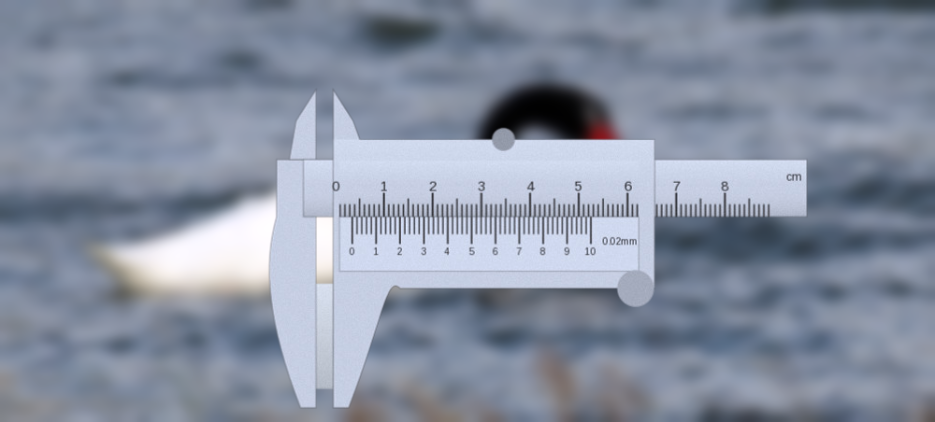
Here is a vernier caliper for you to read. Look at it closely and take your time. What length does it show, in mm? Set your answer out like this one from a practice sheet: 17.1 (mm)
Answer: 3.5 (mm)
